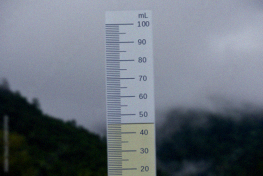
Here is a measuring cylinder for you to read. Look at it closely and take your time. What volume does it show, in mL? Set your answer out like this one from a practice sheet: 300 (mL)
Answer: 45 (mL)
